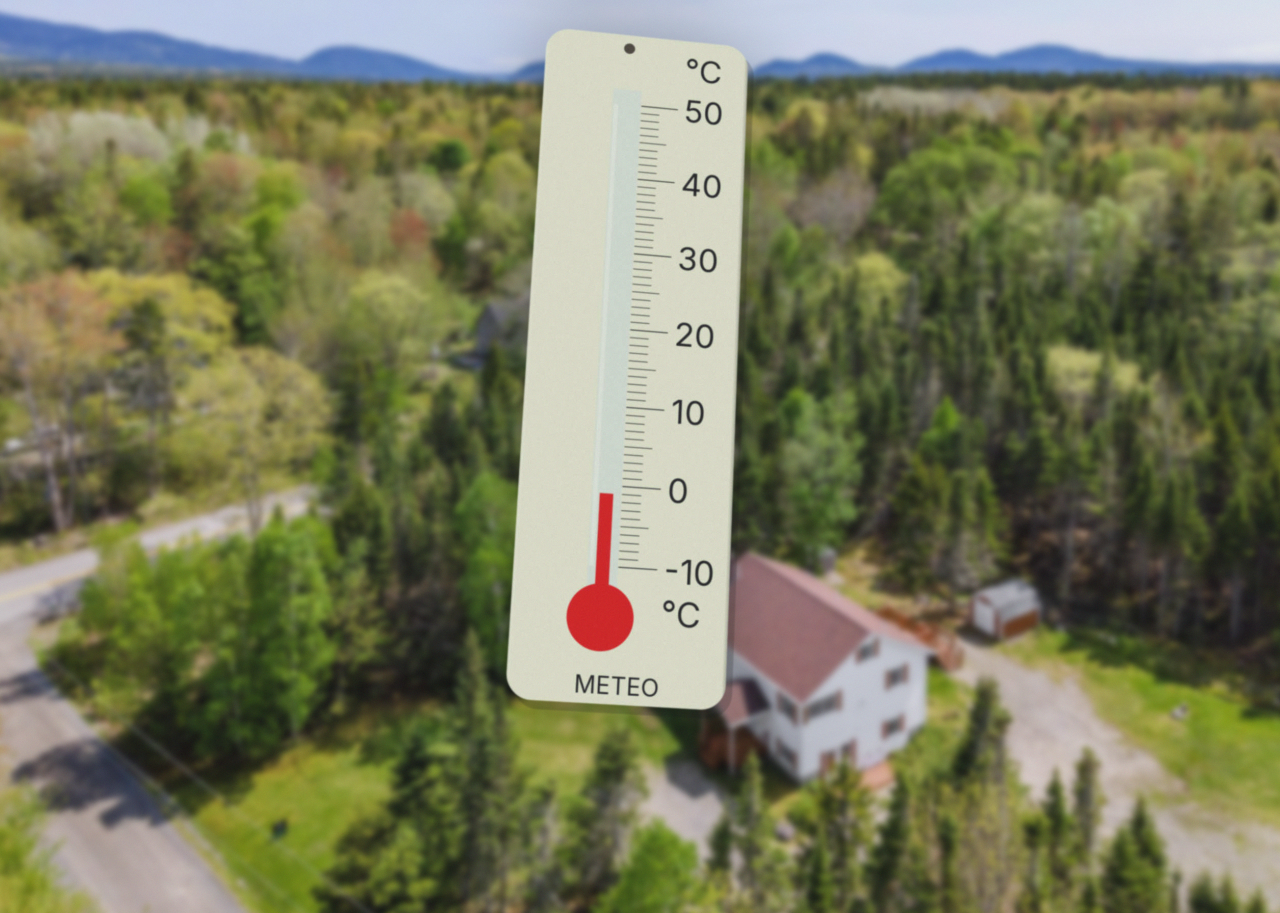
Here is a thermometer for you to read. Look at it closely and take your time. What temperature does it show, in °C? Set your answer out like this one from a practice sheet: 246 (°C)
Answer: -1 (°C)
